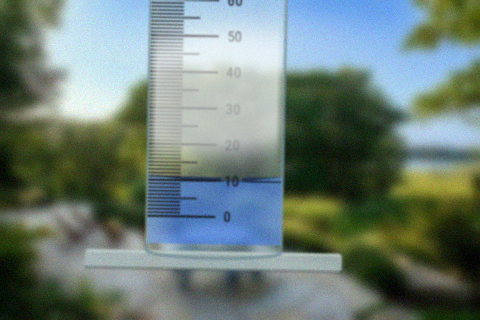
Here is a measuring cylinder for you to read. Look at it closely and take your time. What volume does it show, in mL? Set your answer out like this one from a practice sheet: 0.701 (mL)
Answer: 10 (mL)
